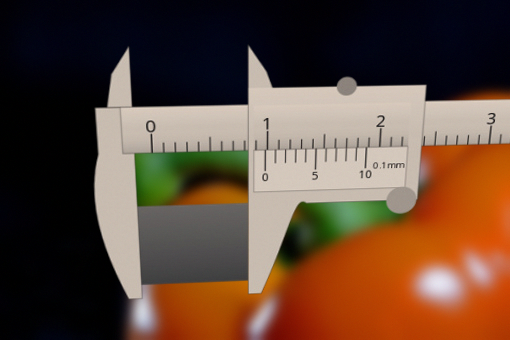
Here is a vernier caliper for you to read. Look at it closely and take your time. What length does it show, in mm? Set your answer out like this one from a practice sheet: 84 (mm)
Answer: 9.8 (mm)
